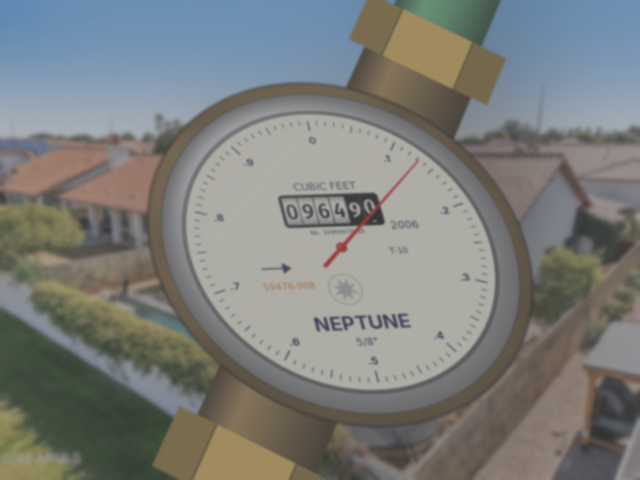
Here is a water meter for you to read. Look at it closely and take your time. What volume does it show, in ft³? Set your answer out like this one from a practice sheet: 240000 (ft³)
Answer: 96490.13 (ft³)
